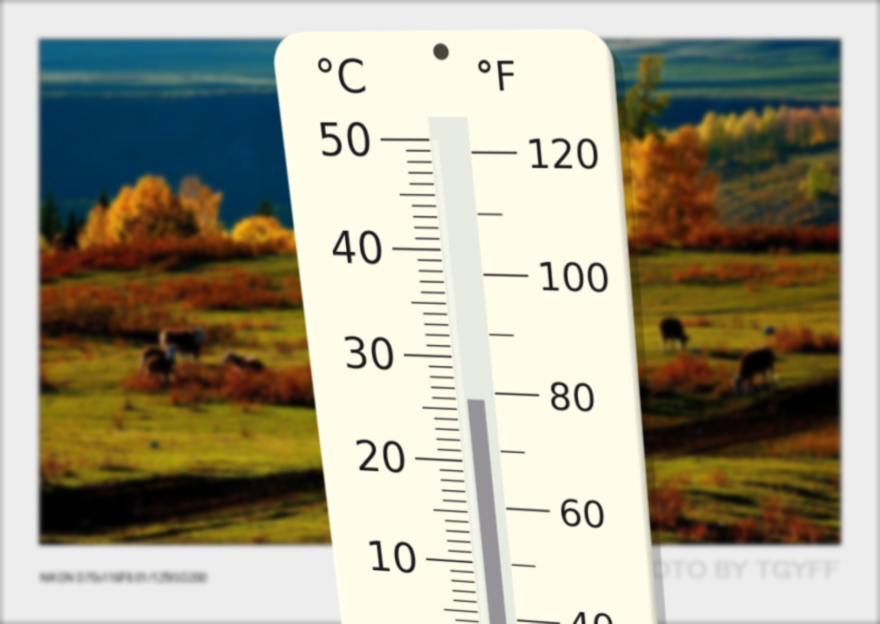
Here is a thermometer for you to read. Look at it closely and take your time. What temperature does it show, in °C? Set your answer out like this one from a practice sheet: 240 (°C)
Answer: 26 (°C)
